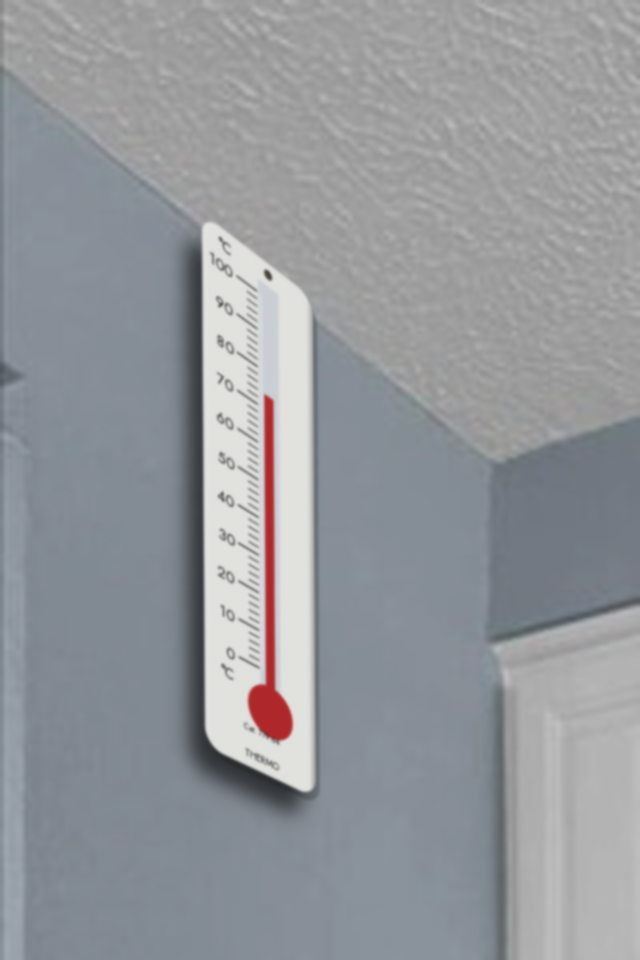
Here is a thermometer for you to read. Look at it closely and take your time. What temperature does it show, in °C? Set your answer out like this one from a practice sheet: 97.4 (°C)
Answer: 74 (°C)
